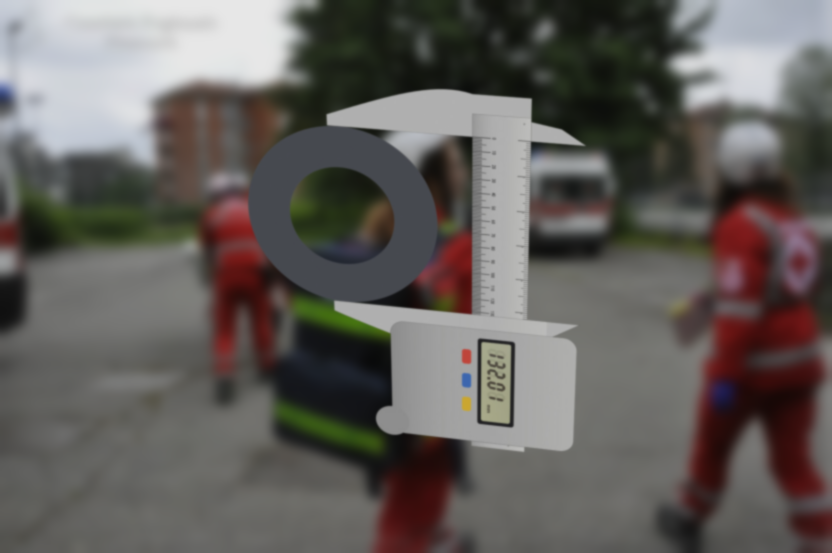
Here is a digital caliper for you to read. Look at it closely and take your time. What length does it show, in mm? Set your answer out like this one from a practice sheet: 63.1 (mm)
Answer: 132.01 (mm)
